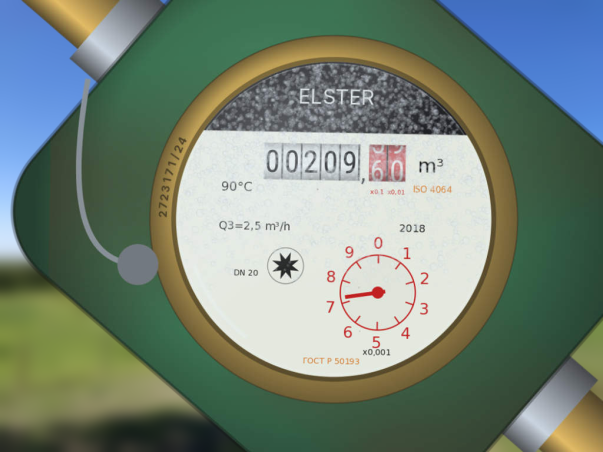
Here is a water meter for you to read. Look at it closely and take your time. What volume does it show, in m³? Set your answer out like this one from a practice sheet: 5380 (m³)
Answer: 209.597 (m³)
